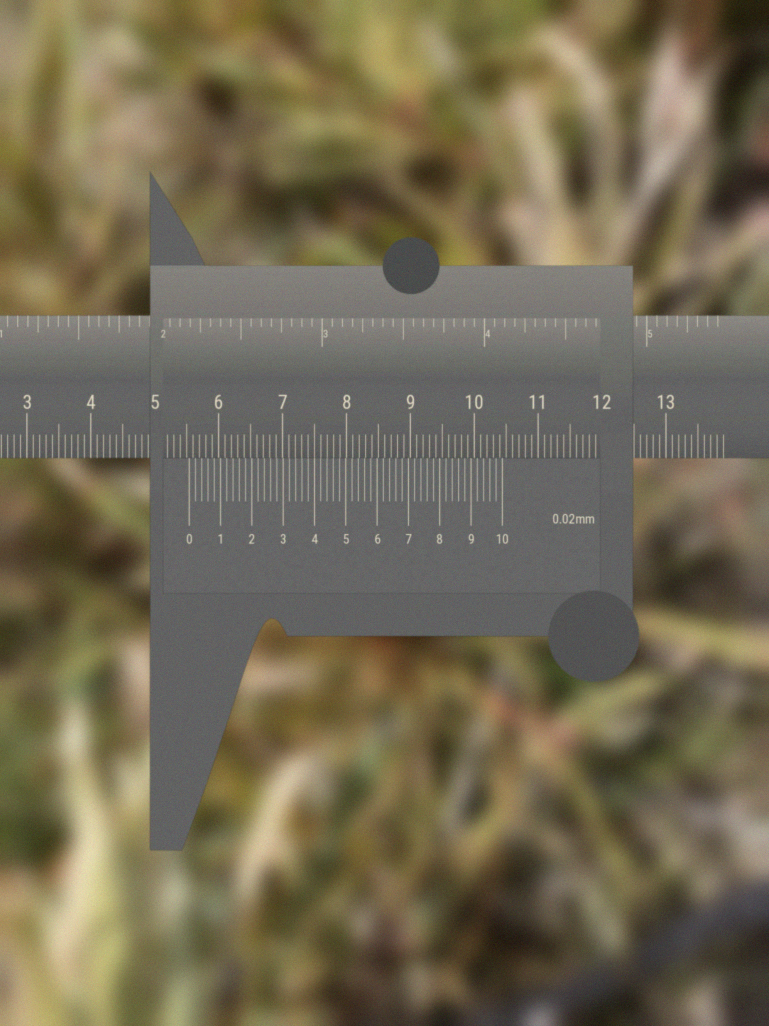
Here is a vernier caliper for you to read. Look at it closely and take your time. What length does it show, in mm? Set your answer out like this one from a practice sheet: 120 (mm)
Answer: 55.4 (mm)
